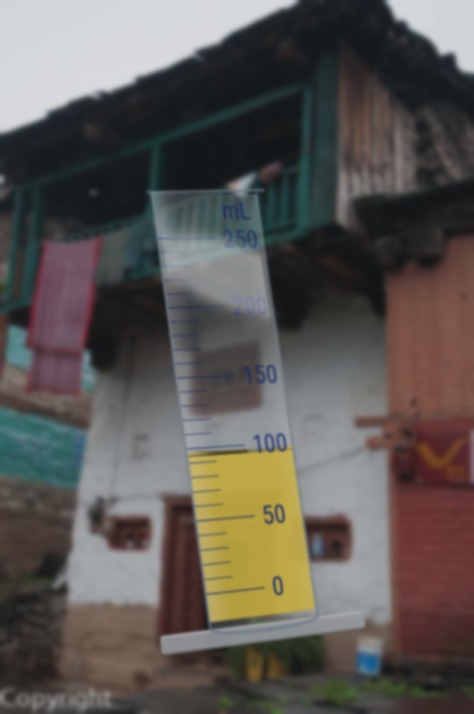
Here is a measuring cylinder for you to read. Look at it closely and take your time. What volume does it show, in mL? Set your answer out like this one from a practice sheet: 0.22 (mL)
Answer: 95 (mL)
